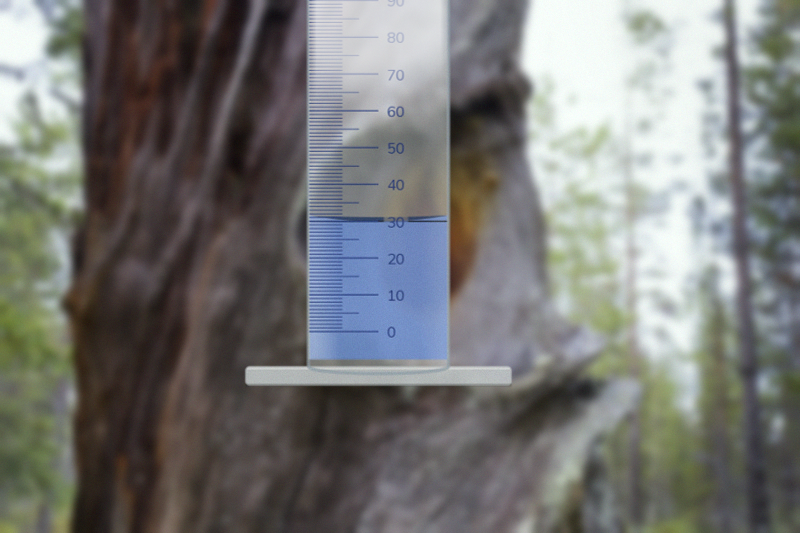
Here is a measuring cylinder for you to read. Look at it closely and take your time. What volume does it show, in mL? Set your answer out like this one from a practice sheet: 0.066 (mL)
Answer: 30 (mL)
